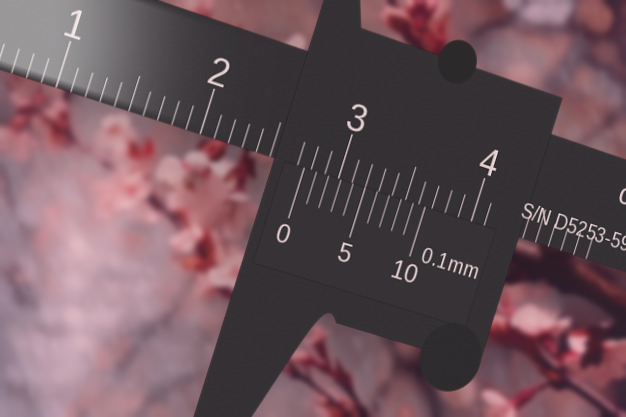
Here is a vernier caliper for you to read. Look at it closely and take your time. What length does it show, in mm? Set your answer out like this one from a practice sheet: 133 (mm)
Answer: 27.5 (mm)
